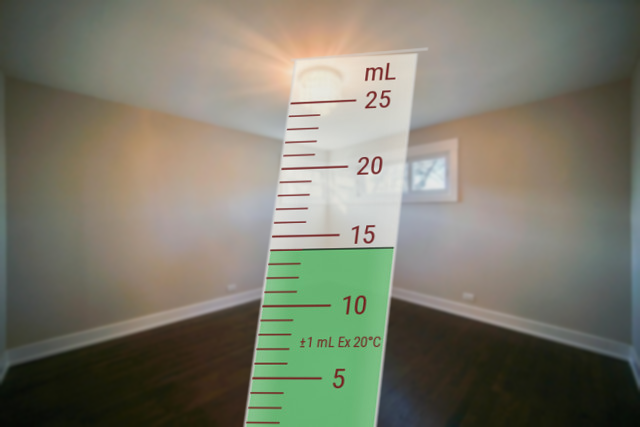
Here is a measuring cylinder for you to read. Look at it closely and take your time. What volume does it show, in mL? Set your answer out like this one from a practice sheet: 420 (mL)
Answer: 14 (mL)
